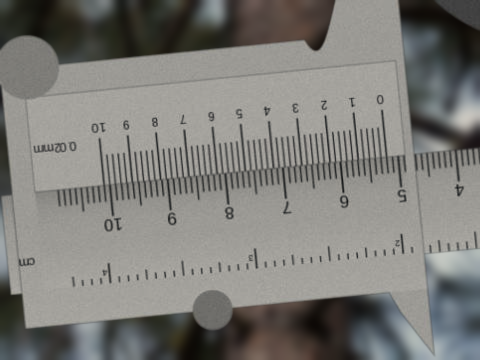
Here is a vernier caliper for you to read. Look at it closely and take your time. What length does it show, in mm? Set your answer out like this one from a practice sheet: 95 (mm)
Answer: 52.0 (mm)
